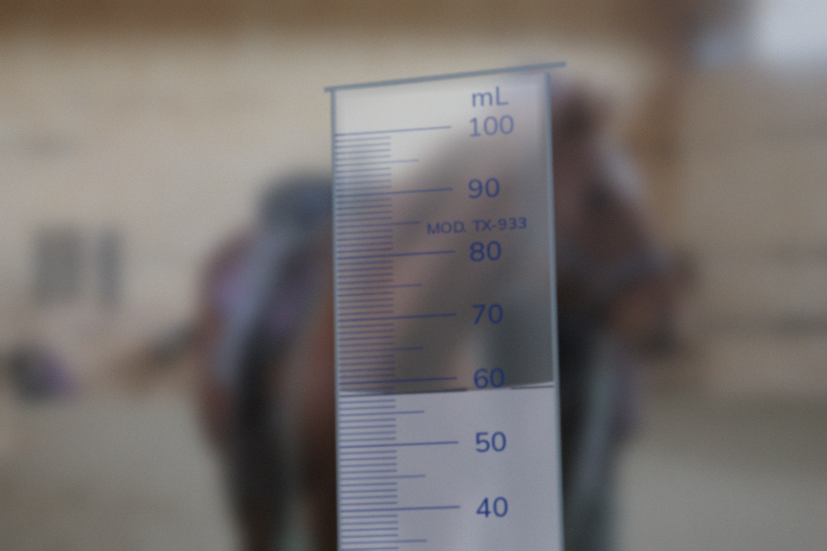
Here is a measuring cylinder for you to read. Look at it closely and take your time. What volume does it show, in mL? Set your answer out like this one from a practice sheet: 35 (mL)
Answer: 58 (mL)
